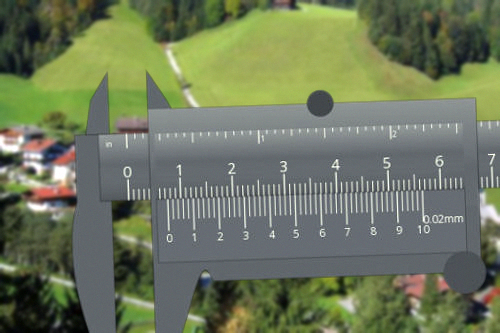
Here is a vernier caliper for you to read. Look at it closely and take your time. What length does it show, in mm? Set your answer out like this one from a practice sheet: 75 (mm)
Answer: 7.5 (mm)
